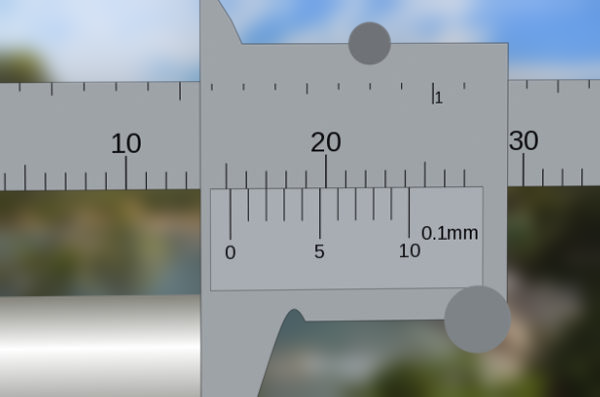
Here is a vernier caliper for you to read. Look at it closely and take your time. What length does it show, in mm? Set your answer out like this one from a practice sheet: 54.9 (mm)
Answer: 15.2 (mm)
